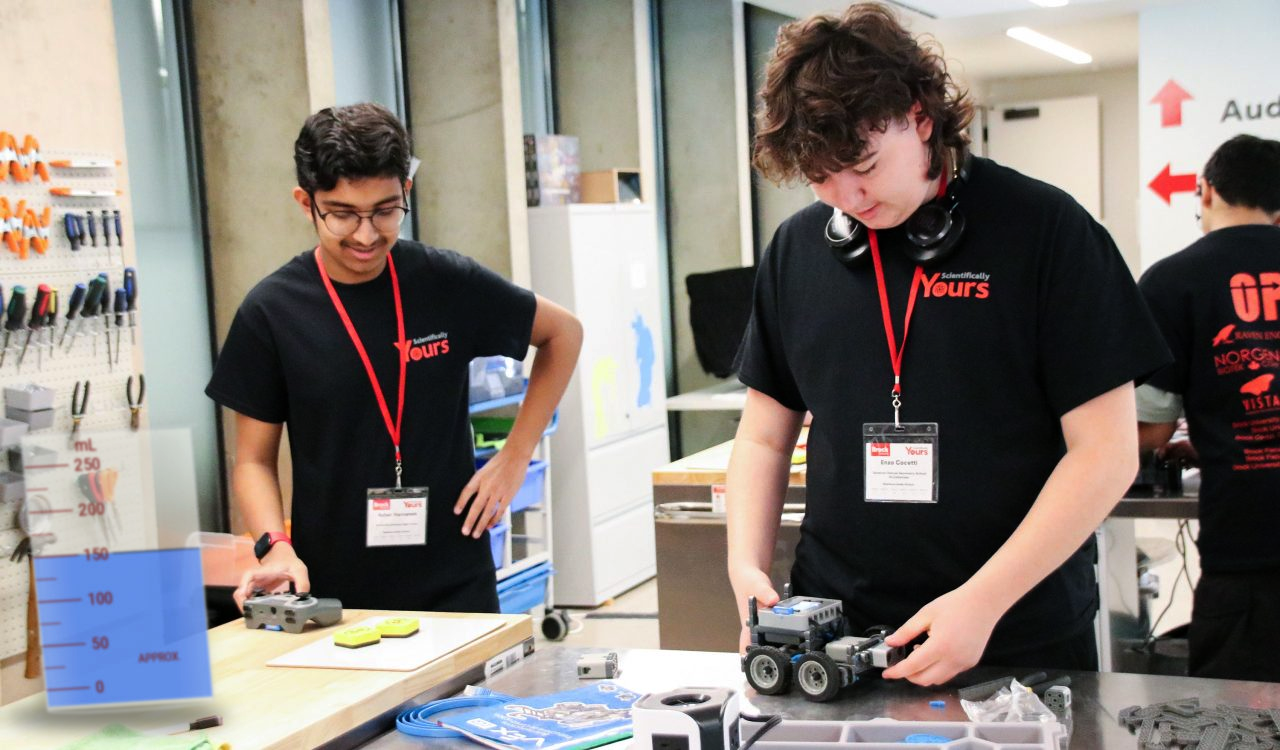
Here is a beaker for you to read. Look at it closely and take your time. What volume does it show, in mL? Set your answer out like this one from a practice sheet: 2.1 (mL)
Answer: 150 (mL)
